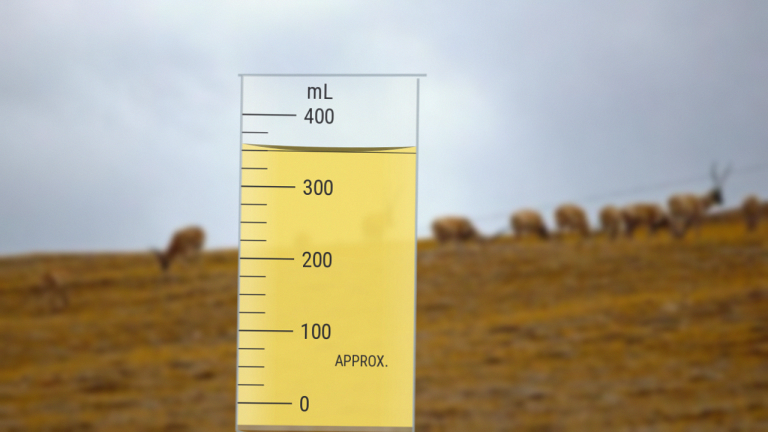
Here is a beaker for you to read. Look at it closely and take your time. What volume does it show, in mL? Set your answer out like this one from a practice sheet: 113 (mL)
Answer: 350 (mL)
